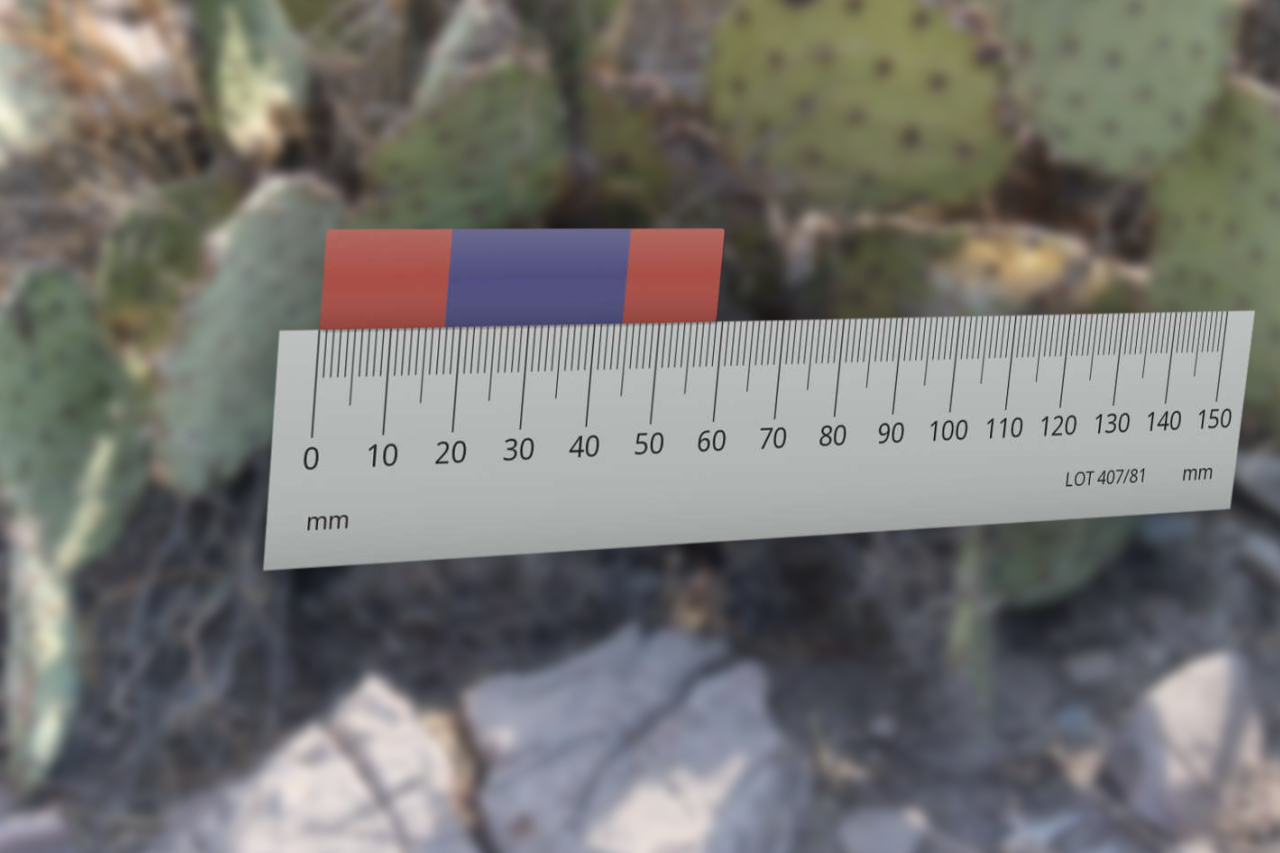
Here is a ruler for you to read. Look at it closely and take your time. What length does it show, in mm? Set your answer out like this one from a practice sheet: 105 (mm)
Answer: 59 (mm)
